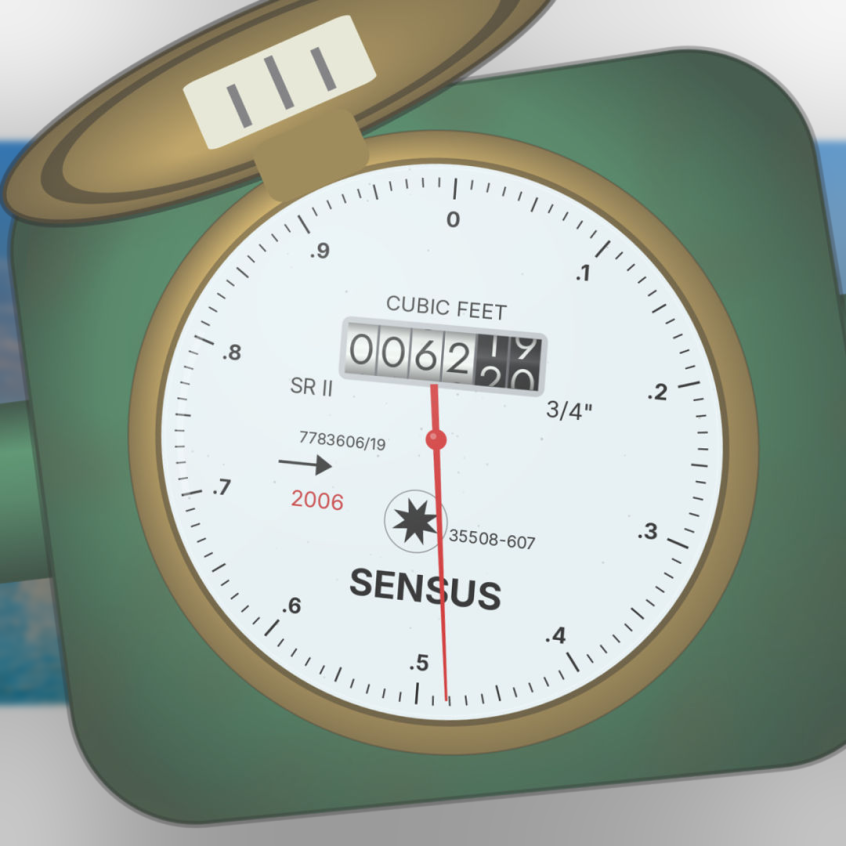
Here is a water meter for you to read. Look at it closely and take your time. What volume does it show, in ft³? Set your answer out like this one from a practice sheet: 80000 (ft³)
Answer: 6219.48 (ft³)
